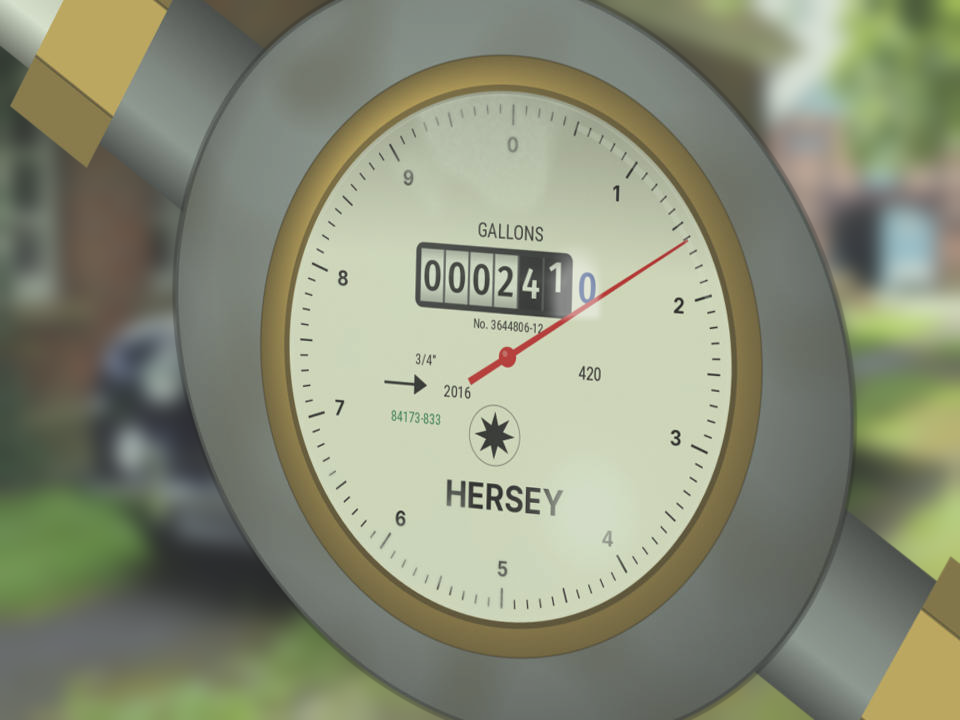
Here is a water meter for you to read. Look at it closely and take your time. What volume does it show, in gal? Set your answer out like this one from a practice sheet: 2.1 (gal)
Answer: 2411.6 (gal)
